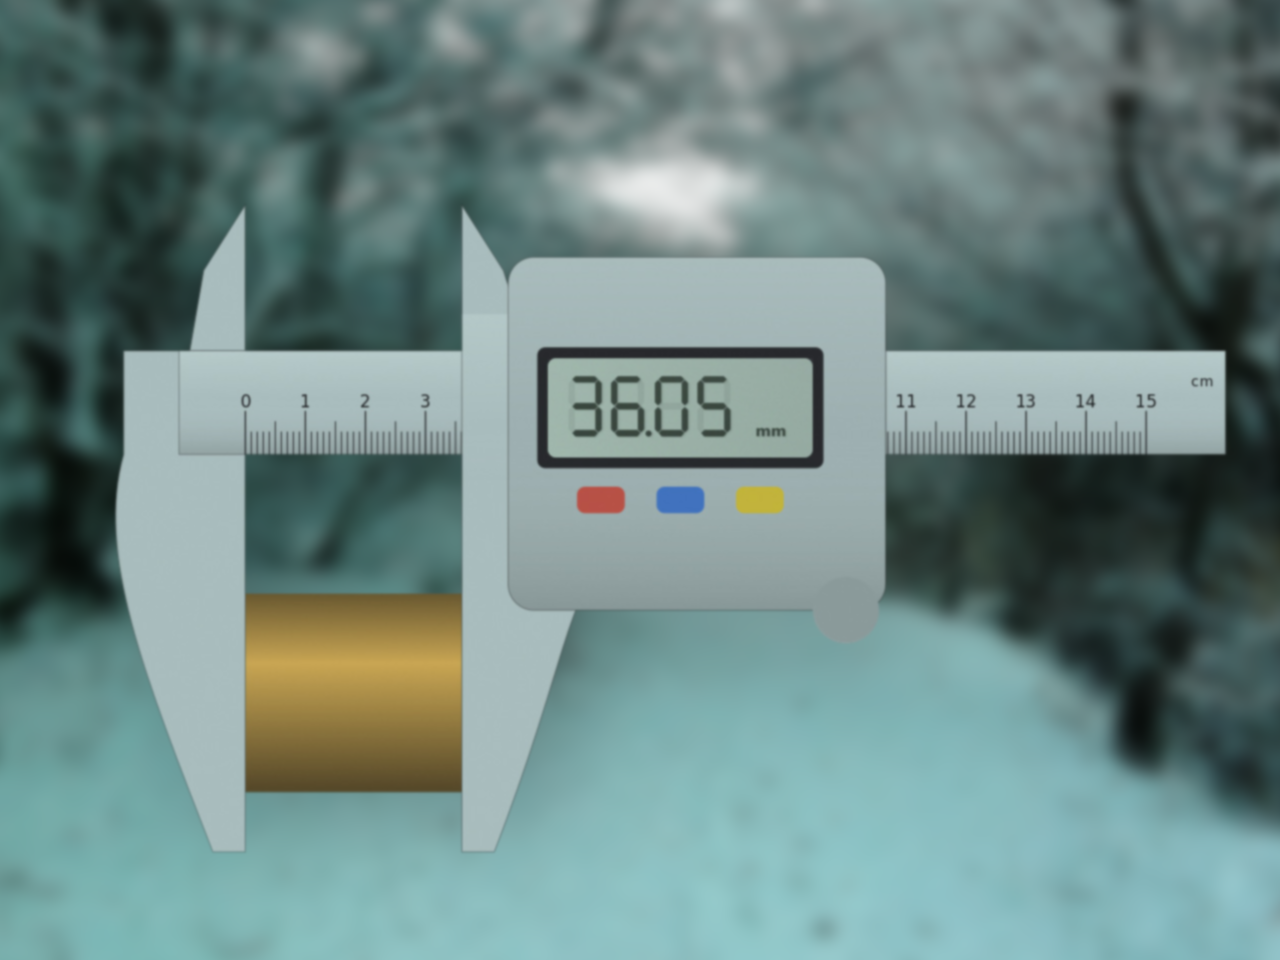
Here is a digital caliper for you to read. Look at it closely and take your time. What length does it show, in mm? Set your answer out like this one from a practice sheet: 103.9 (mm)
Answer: 36.05 (mm)
